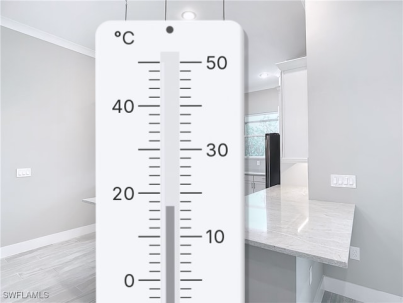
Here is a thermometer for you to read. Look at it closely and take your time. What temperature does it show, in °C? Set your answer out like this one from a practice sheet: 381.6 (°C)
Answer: 17 (°C)
